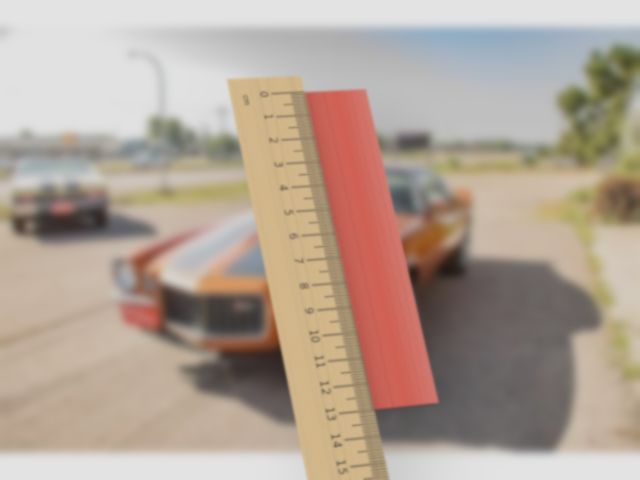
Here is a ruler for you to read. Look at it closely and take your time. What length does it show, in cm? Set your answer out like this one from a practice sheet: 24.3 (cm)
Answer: 13 (cm)
